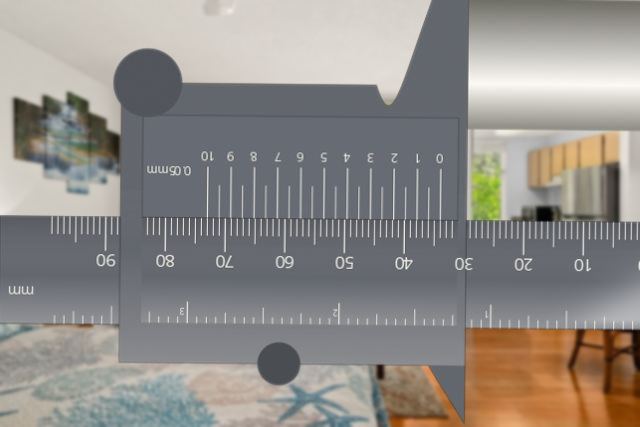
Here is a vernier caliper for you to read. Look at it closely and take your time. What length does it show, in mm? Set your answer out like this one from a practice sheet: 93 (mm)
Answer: 34.0 (mm)
